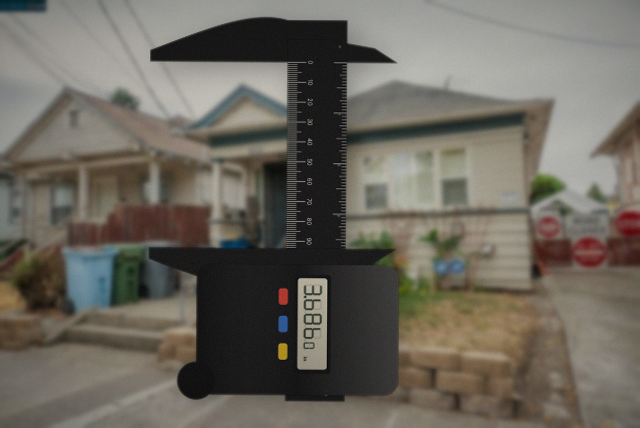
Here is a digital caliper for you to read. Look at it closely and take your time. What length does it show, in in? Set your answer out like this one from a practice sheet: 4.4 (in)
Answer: 3.6860 (in)
